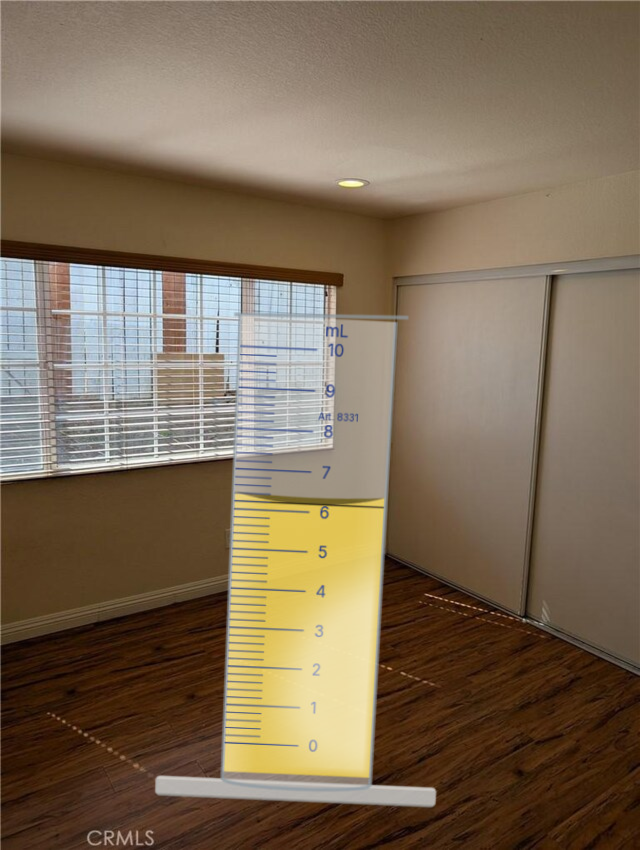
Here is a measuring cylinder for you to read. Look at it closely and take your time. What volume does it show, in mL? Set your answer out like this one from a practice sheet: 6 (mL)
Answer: 6.2 (mL)
